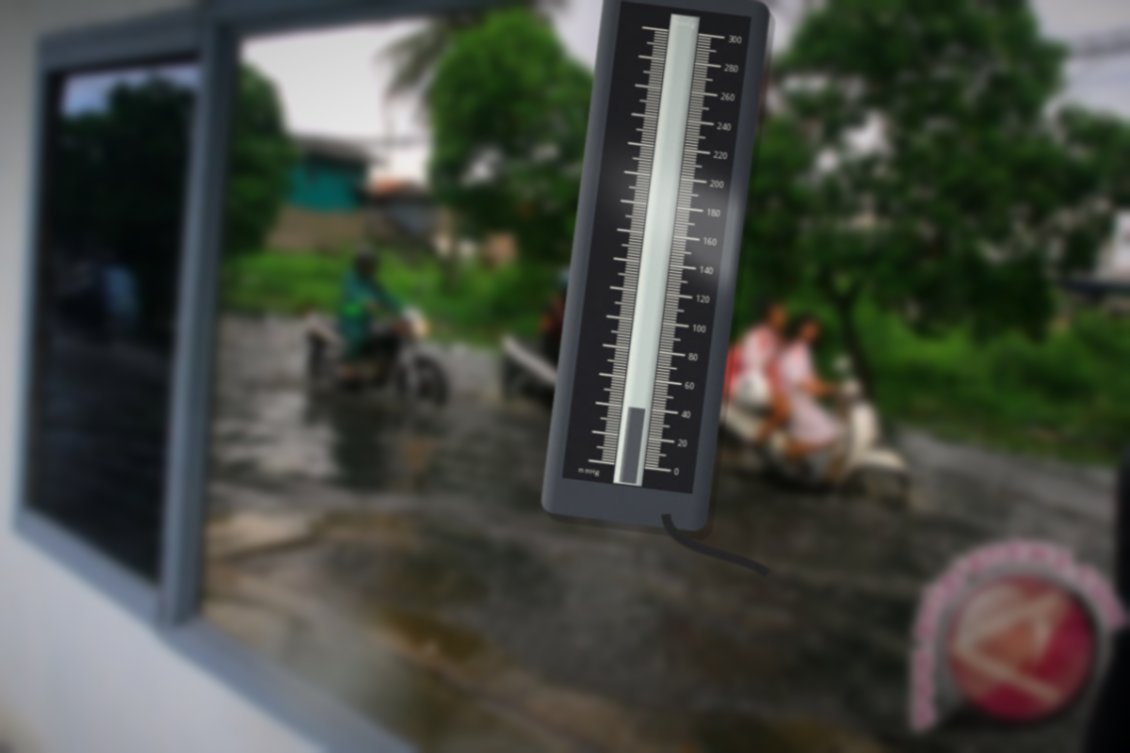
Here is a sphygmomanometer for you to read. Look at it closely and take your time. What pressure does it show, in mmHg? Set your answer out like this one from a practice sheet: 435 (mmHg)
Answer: 40 (mmHg)
